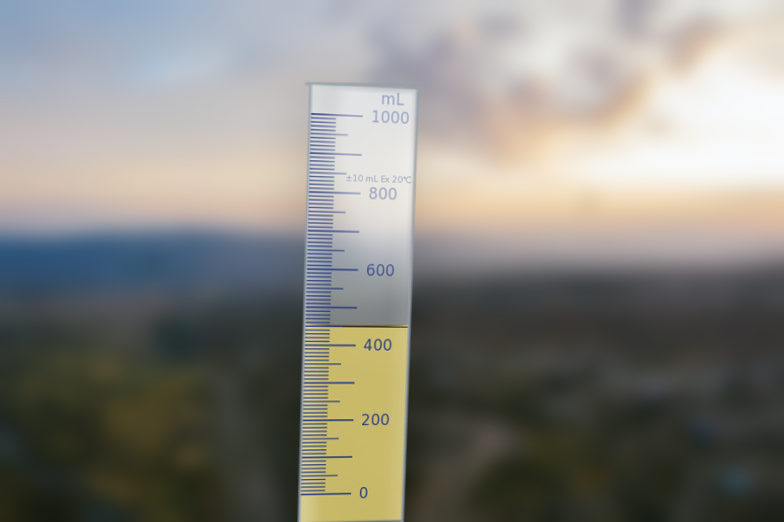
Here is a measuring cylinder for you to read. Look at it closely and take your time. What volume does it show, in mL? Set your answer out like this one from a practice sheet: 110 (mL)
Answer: 450 (mL)
